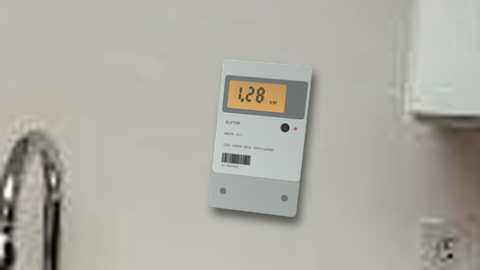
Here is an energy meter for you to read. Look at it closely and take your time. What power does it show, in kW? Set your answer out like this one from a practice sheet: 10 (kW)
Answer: 1.28 (kW)
